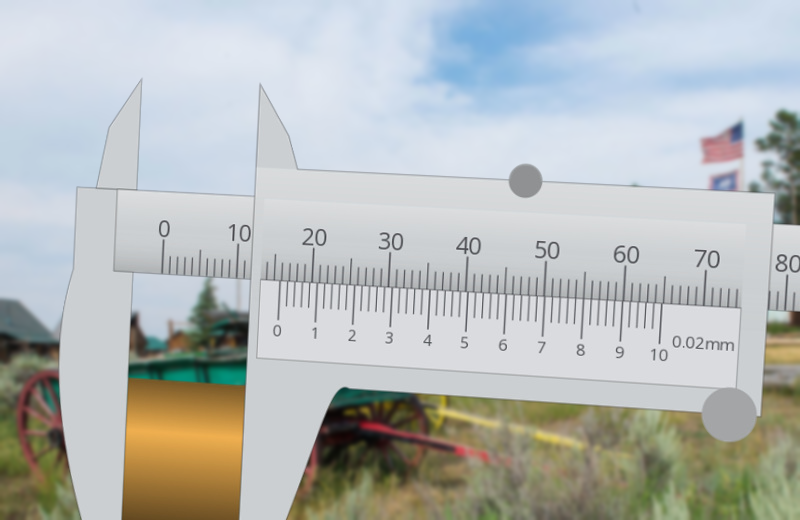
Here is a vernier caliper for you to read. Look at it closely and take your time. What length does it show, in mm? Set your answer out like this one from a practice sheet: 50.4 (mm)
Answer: 15.8 (mm)
